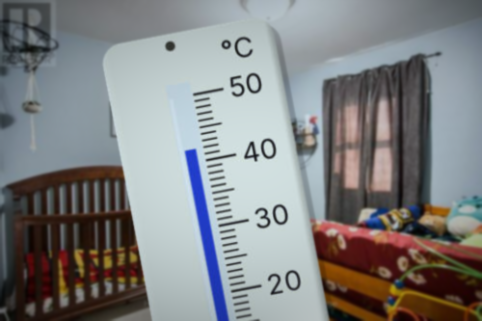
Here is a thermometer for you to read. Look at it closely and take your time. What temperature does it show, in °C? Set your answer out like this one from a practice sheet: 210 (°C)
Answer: 42 (°C)
